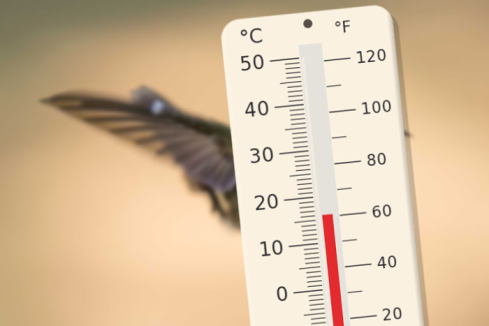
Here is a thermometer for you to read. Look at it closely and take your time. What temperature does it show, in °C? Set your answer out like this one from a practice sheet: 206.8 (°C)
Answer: 16 (°C)
